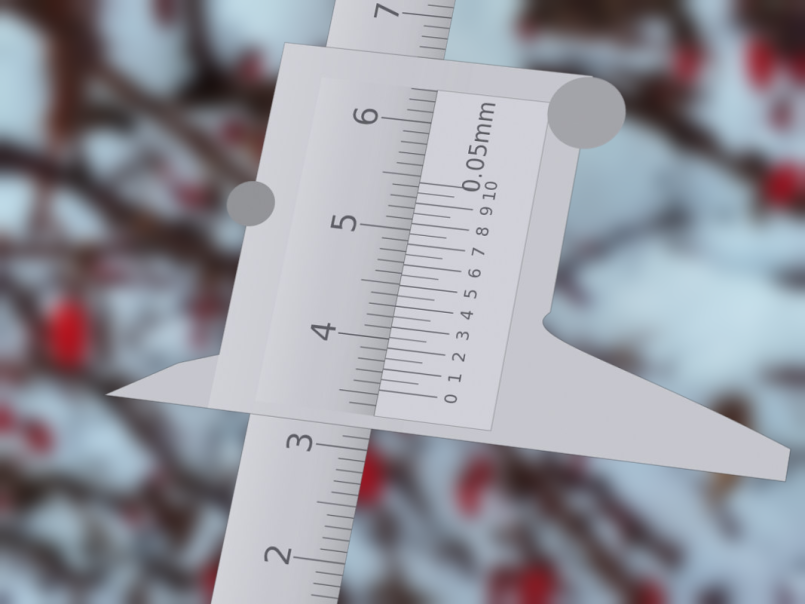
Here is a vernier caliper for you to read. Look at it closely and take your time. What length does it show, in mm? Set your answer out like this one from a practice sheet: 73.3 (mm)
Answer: 35.4 (mm)
